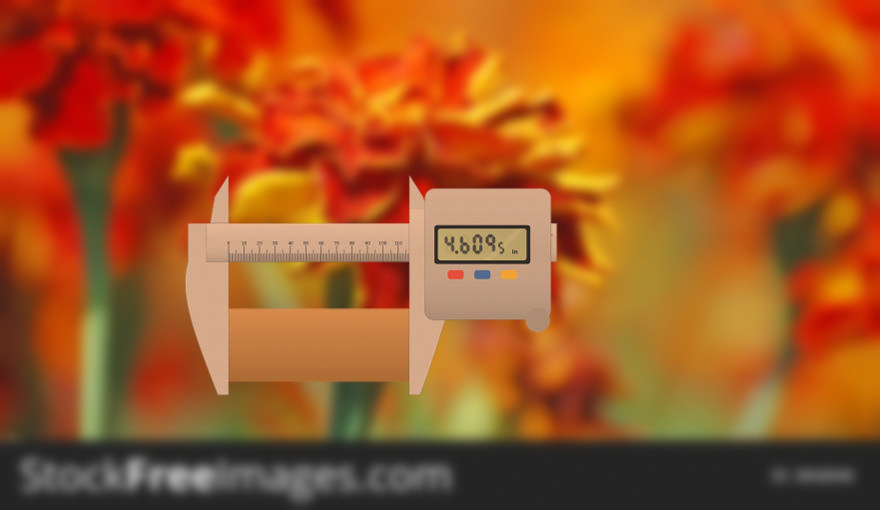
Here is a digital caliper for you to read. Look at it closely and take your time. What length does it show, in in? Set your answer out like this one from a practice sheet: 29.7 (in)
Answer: 4.6095 (in)
